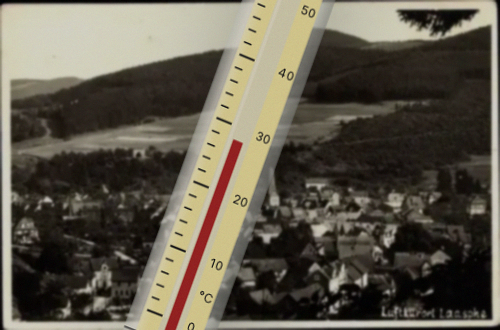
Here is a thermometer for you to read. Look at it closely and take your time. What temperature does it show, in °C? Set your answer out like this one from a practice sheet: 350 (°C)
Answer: 28 (°C)
